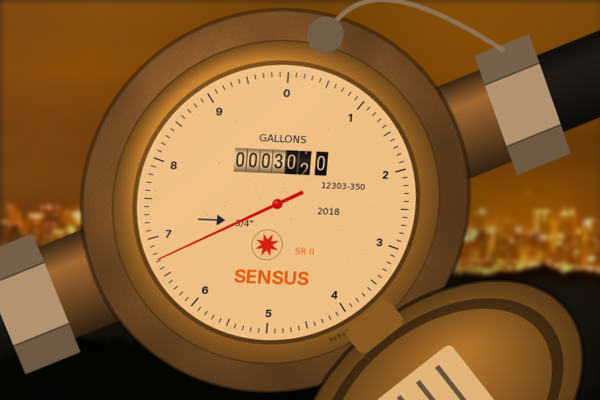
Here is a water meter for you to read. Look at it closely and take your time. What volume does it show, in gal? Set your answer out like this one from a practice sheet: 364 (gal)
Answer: 3016.7 (gal)
